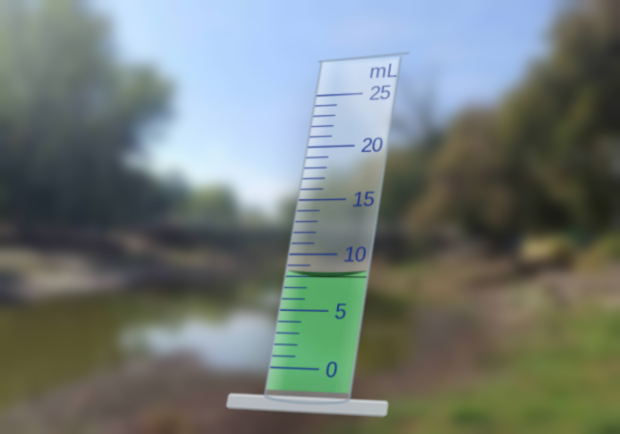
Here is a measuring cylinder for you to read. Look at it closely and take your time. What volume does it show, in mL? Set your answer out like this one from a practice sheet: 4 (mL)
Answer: 8 (mL)
